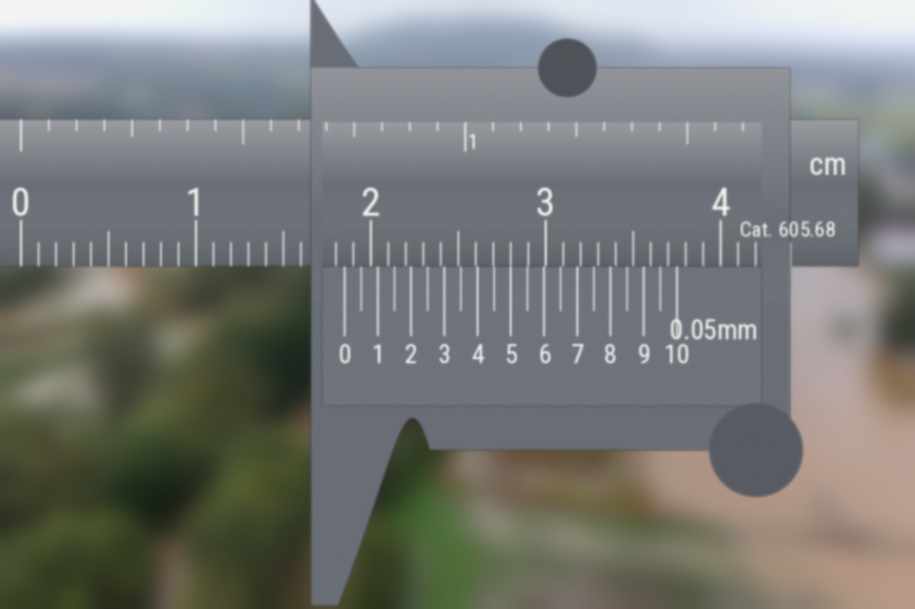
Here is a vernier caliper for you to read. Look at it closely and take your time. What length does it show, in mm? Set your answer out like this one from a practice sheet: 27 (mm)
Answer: 18.5 (mm)
